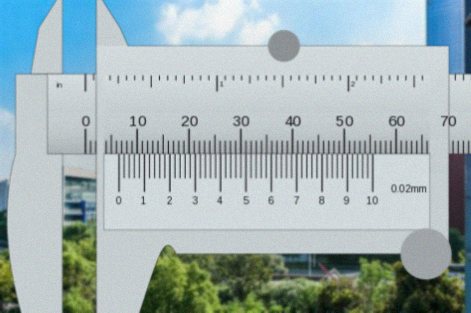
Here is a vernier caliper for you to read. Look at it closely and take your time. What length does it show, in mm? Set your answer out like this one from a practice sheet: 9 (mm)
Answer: 6.5 (mm)
